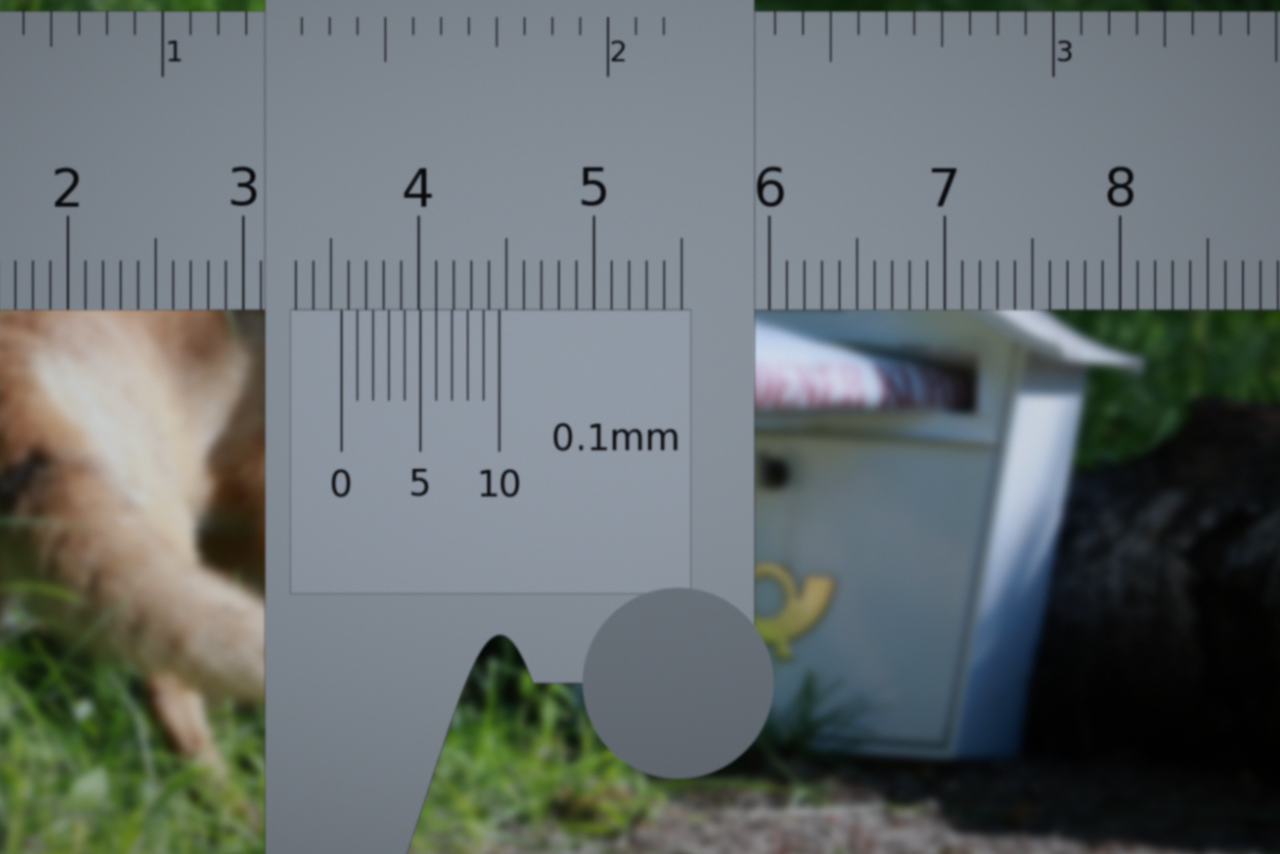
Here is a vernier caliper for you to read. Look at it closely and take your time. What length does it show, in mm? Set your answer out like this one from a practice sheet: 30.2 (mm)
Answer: 35.6 (mm)
